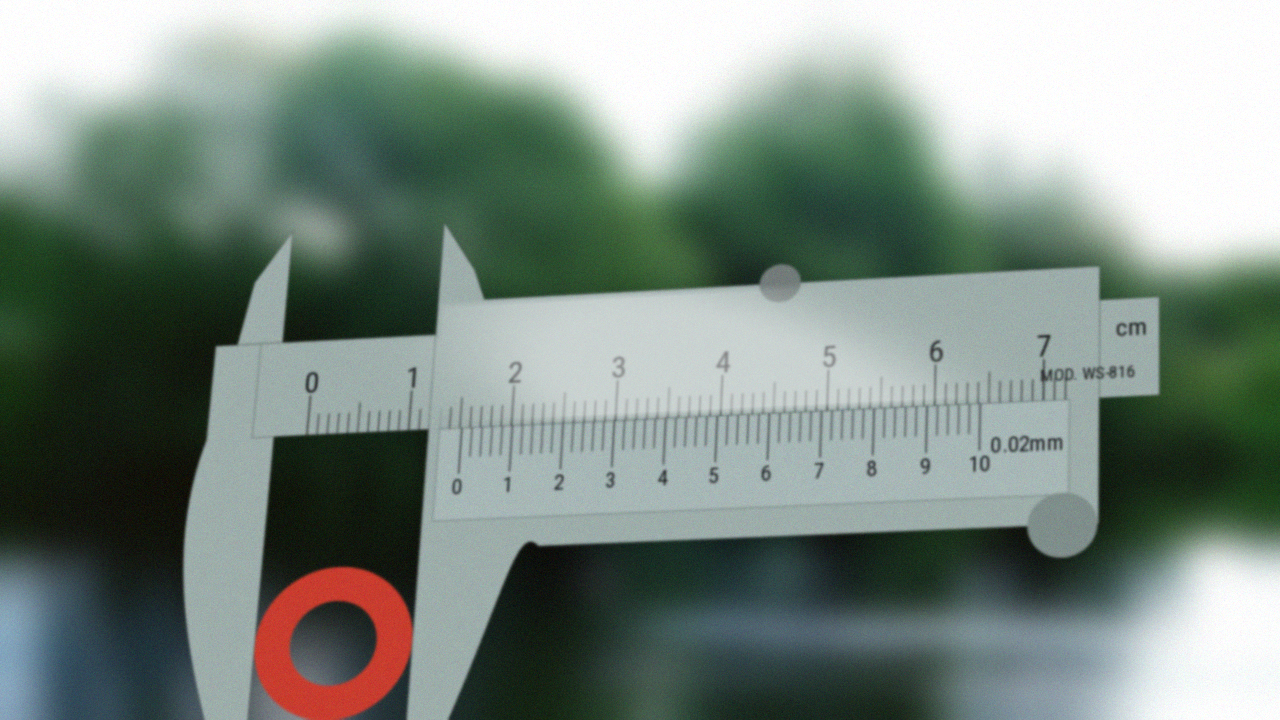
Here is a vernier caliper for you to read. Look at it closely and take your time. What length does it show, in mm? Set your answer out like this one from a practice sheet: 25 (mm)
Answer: 15.2 (mm)
